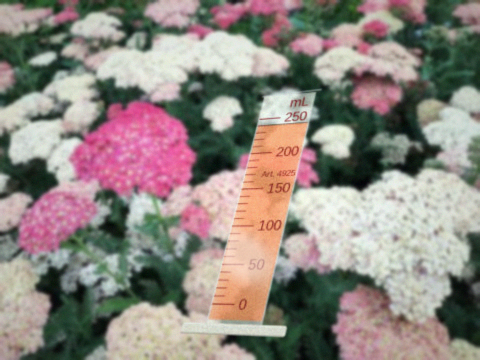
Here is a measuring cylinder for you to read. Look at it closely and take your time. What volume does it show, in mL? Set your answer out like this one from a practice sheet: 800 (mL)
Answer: 240 (mL)
